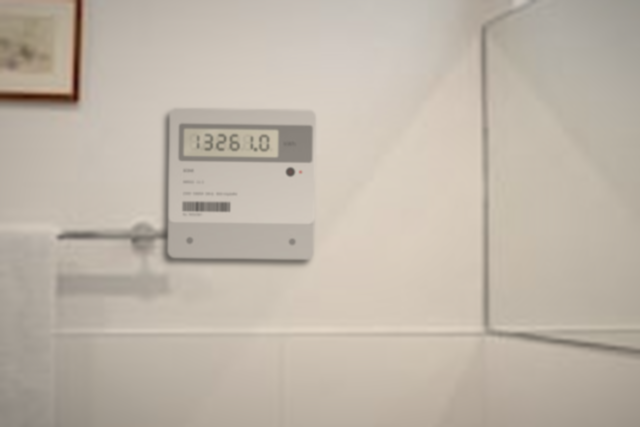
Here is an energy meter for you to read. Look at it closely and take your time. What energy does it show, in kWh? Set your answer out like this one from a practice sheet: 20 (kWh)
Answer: 13261.0 (kWh)
